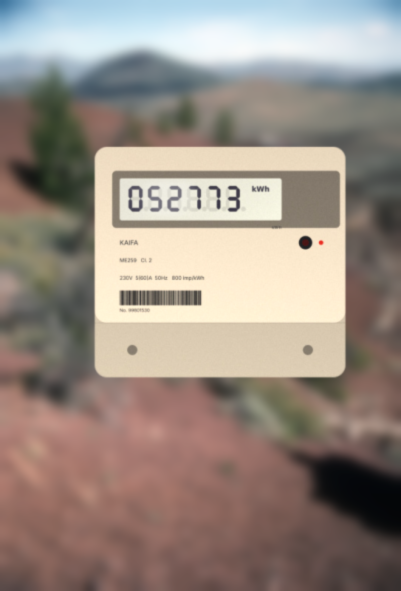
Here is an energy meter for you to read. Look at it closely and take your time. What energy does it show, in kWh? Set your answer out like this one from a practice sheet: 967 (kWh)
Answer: 52773 (kWh)
